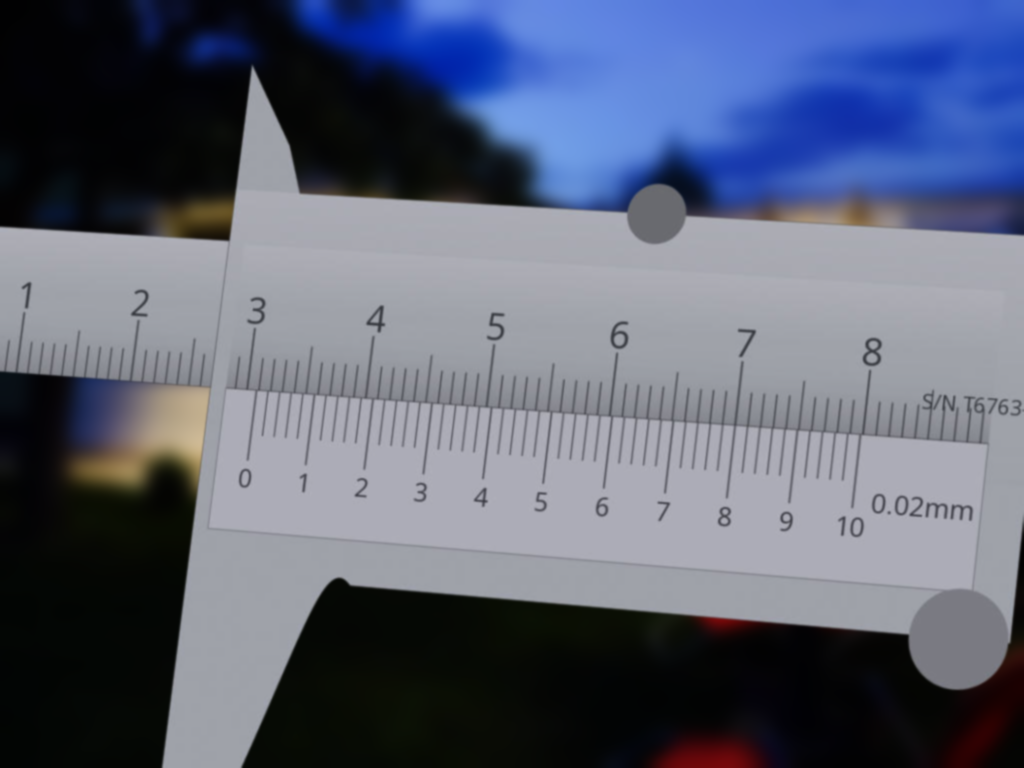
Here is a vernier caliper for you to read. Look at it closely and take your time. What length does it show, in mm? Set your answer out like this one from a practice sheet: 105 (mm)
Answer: 30.8 (mm)
